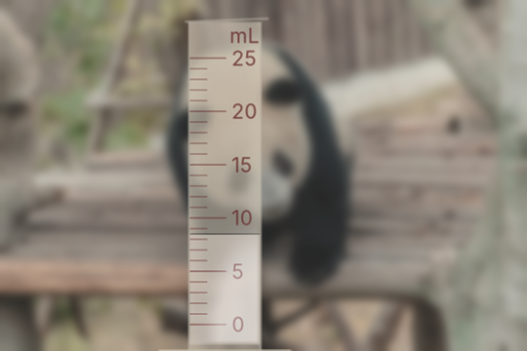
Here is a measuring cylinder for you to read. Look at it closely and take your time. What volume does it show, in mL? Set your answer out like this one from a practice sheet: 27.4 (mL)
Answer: 8.5 (mL)
